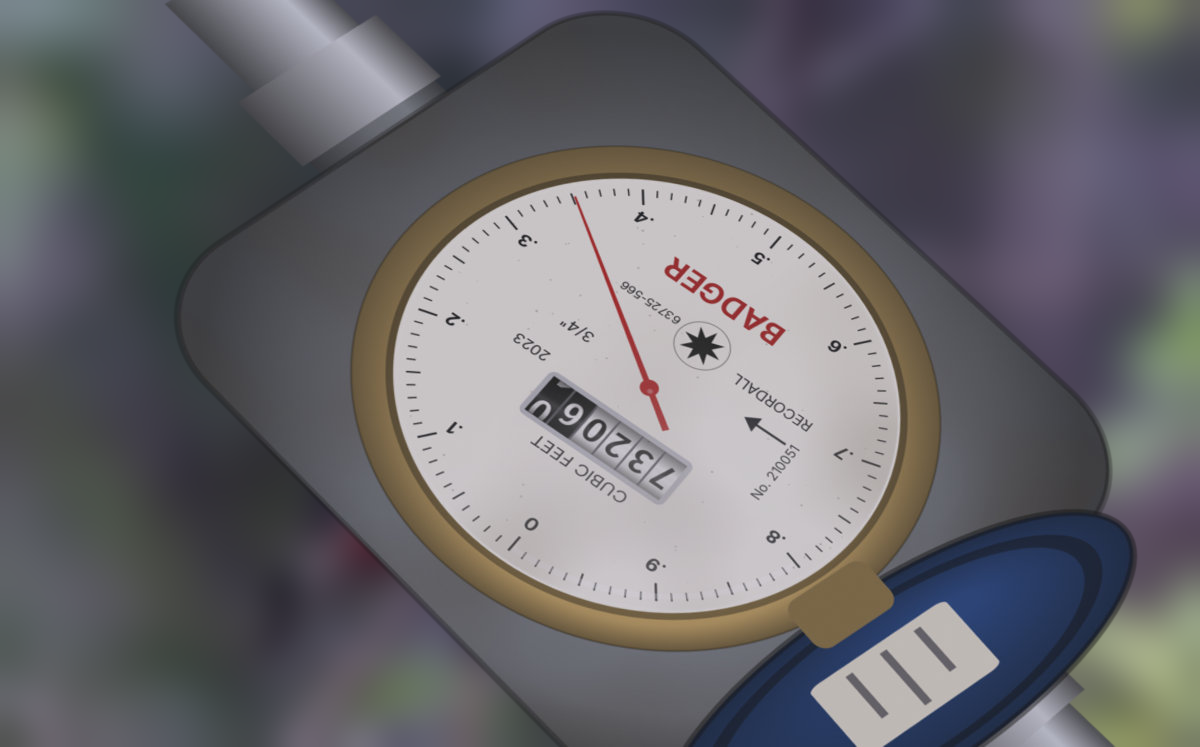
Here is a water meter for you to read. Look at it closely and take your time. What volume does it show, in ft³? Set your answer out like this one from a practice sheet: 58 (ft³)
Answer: 732060.35 (ft³)
